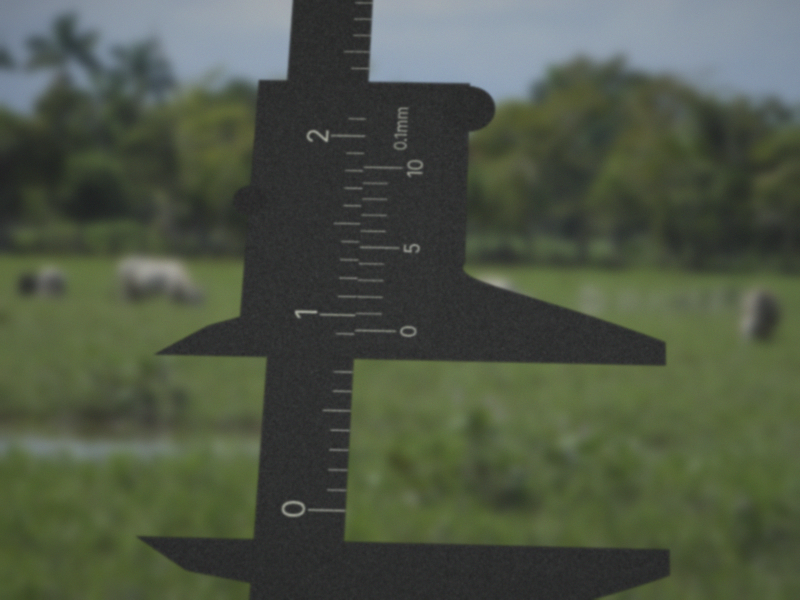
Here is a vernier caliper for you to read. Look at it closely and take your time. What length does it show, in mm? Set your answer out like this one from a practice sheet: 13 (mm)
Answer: 9.2 (mm)
